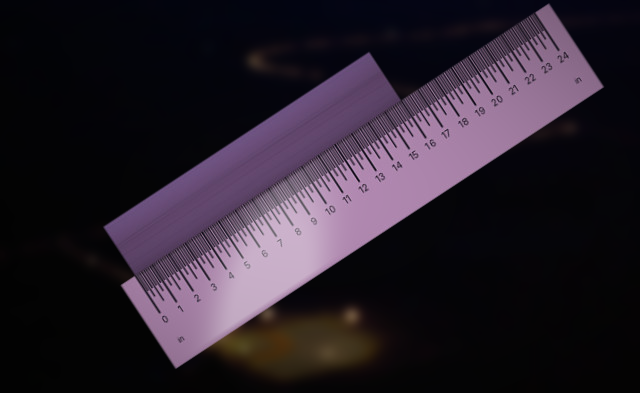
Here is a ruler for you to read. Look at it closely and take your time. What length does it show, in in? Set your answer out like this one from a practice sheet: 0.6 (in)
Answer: 16 (in)
